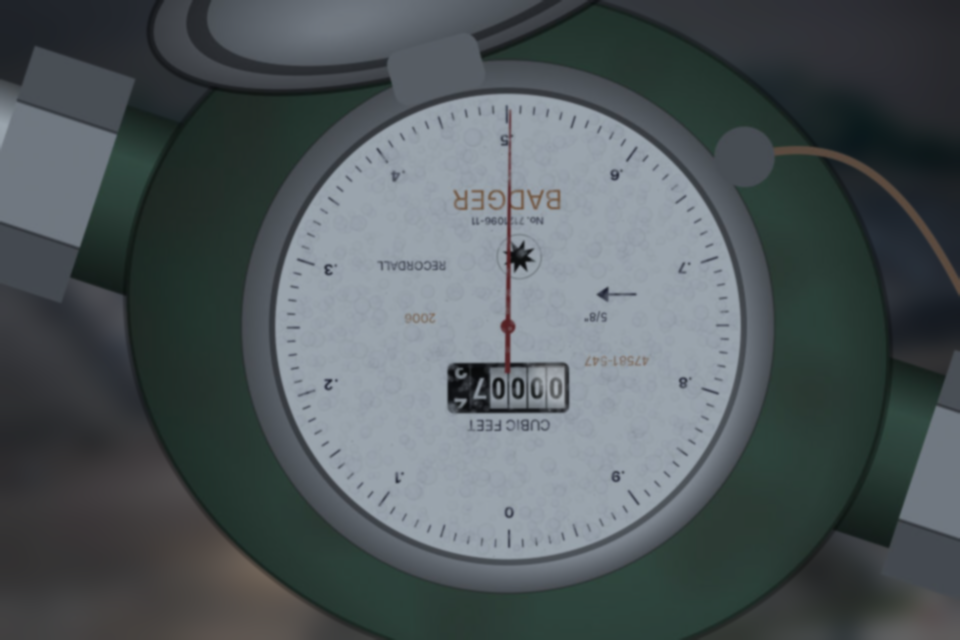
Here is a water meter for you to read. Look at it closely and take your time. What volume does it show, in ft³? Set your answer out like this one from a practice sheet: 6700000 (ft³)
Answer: 72.50 (ft³)
